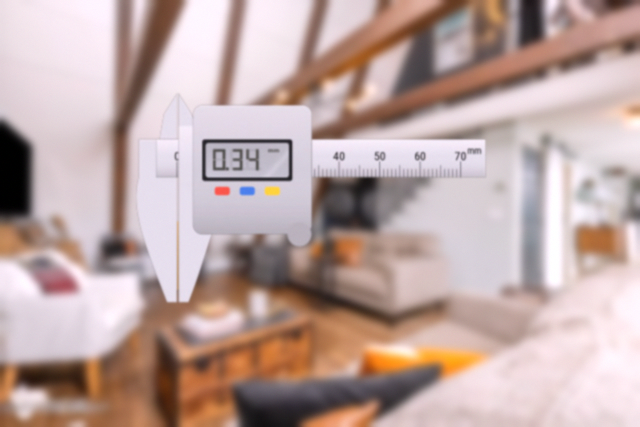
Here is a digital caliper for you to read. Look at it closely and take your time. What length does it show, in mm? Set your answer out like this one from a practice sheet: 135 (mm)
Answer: 0.34 (mm)
